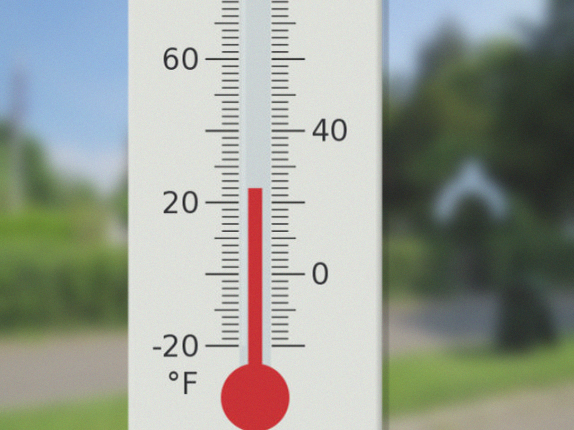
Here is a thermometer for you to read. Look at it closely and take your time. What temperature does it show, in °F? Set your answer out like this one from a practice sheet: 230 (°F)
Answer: 24 (°F)
